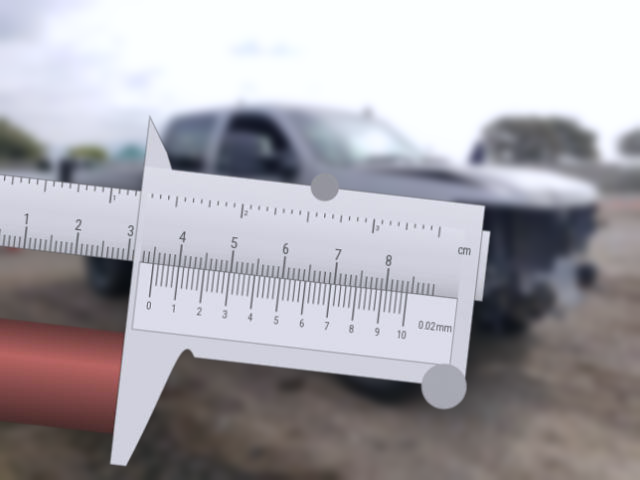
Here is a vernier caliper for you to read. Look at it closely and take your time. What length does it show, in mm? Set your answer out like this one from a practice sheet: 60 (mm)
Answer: 35.0 (mm)
